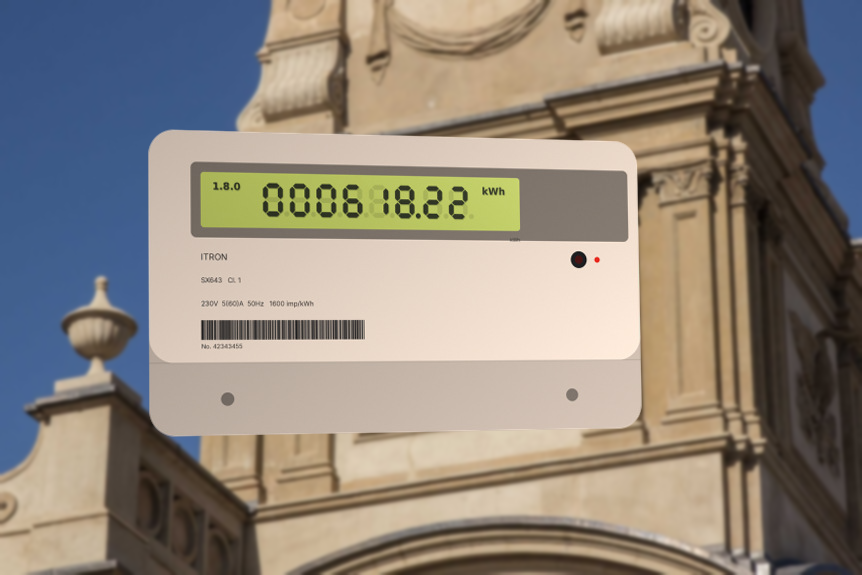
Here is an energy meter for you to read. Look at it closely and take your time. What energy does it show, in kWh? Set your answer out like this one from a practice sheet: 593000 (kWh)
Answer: 618.22 (kWh)
